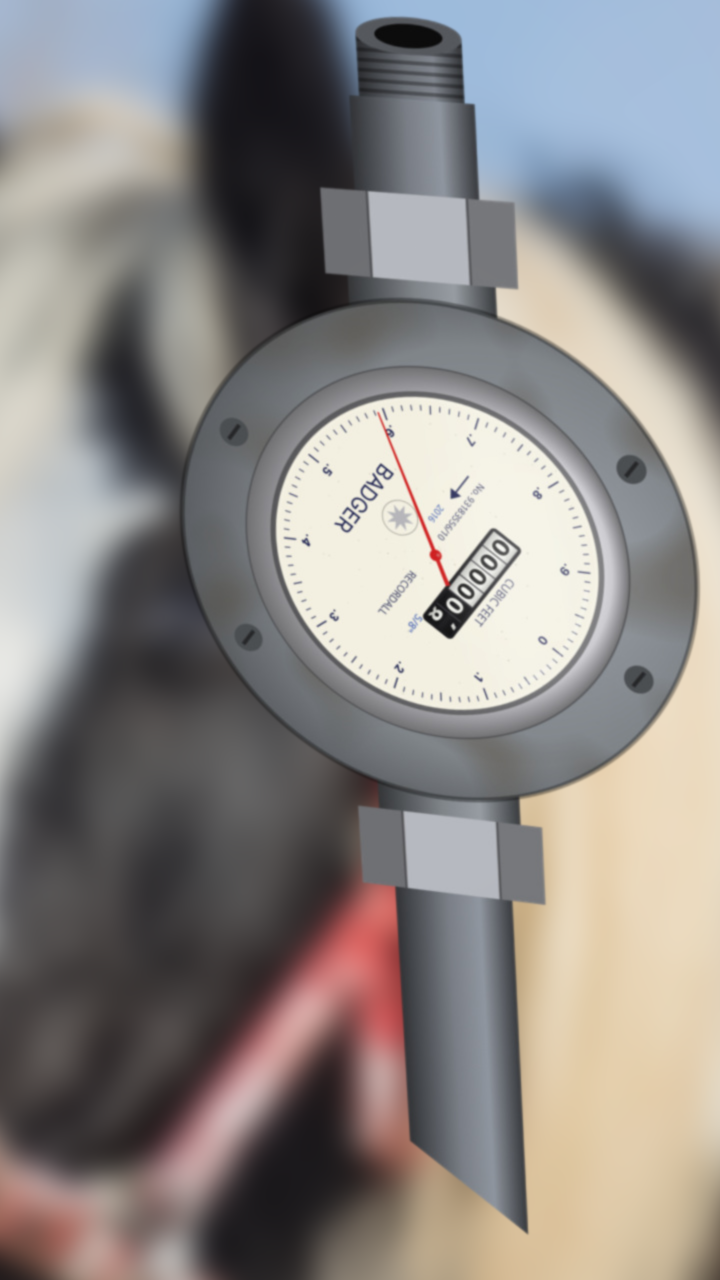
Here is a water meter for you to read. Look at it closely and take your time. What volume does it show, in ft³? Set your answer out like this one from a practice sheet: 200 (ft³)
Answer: 7.59 (ft³)
